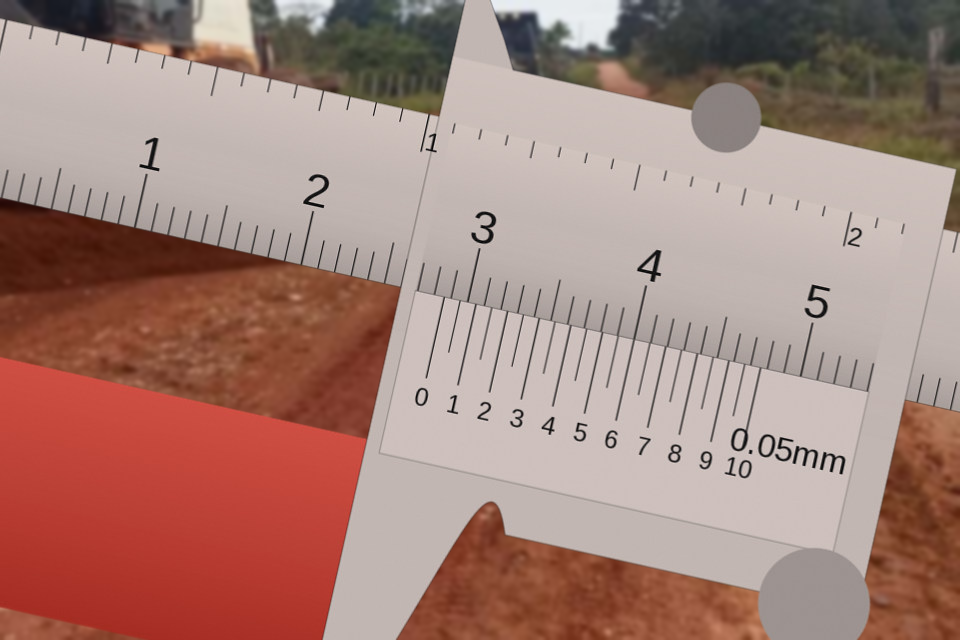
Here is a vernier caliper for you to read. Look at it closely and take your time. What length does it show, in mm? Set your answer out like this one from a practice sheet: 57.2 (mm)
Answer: 28.6 (mm)
